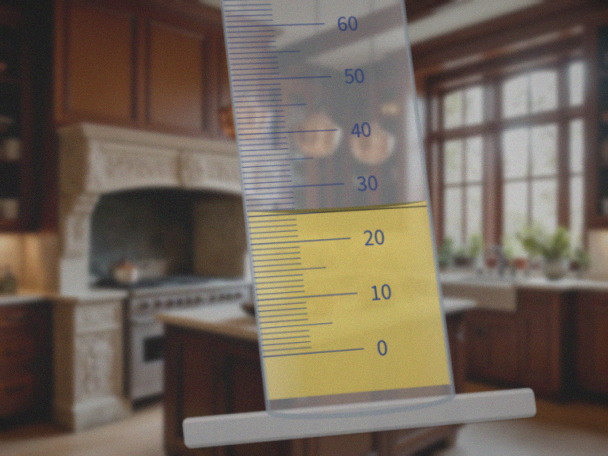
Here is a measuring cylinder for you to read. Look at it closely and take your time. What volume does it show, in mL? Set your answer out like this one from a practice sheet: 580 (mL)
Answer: 25 (mL)
